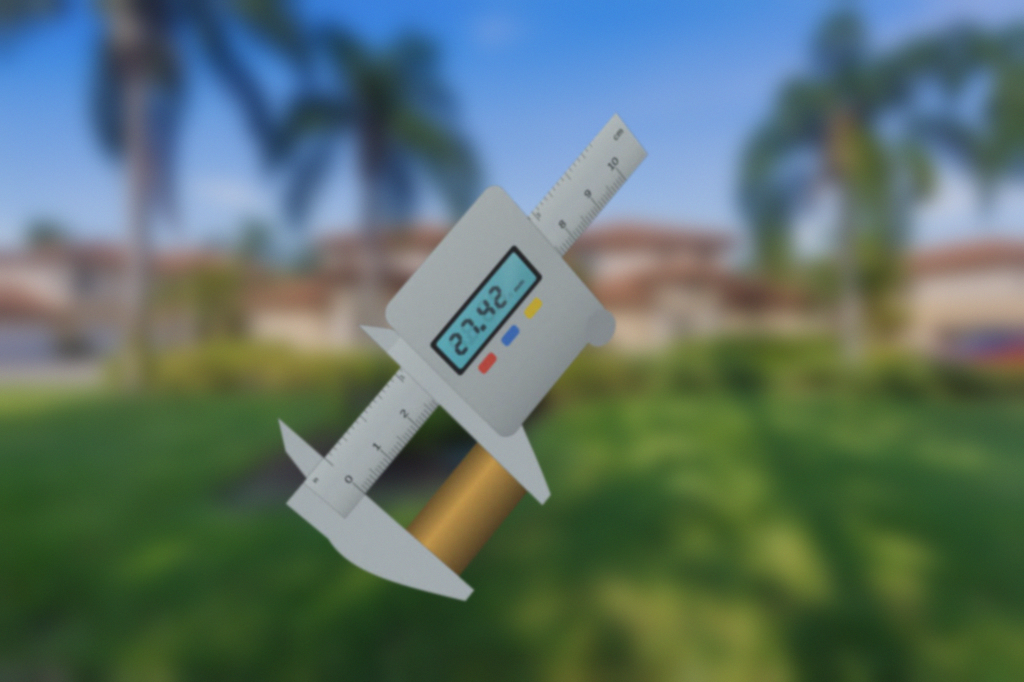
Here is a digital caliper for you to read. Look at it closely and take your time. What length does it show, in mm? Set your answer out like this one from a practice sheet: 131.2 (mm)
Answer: 27.42 (mm)
